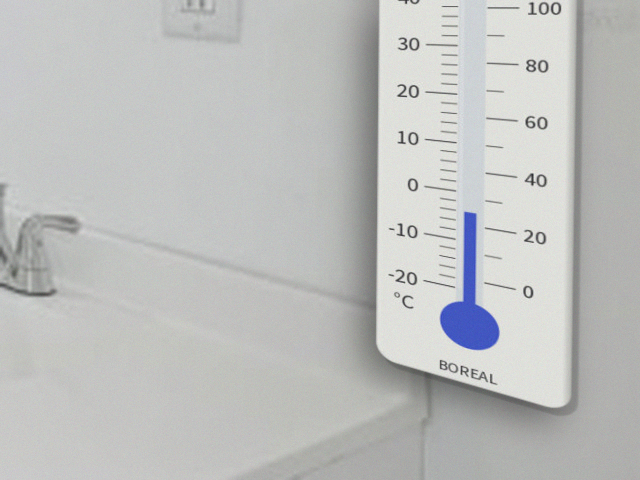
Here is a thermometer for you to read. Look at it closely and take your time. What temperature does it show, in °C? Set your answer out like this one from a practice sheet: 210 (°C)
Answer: -4 (°C)
